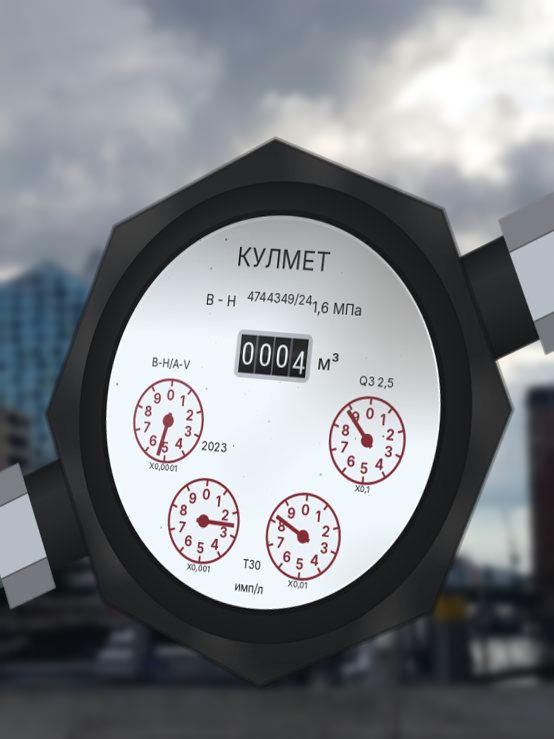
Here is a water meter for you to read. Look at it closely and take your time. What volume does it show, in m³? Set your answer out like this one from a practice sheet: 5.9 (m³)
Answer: 3.8825 (m³)
